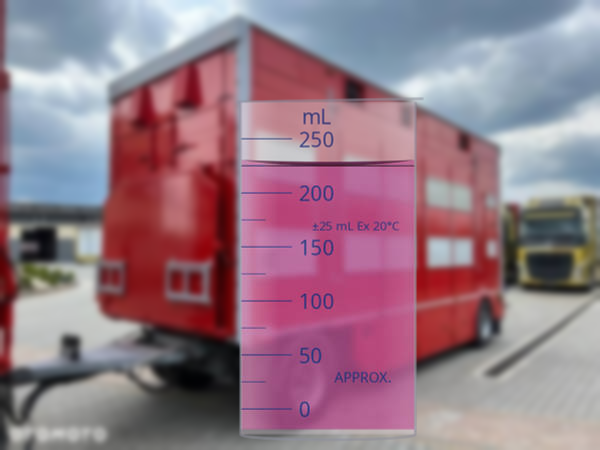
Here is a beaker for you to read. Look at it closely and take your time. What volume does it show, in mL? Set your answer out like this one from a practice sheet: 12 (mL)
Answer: 225 (mL)
